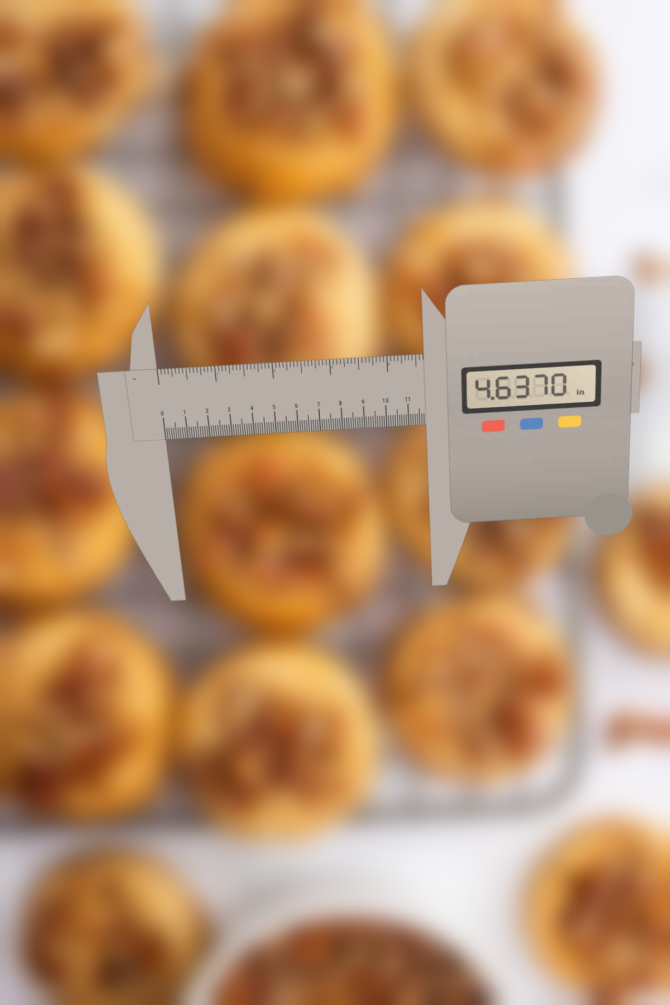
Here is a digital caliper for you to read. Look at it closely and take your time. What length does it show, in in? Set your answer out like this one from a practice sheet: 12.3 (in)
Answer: 4.6370 (in)
